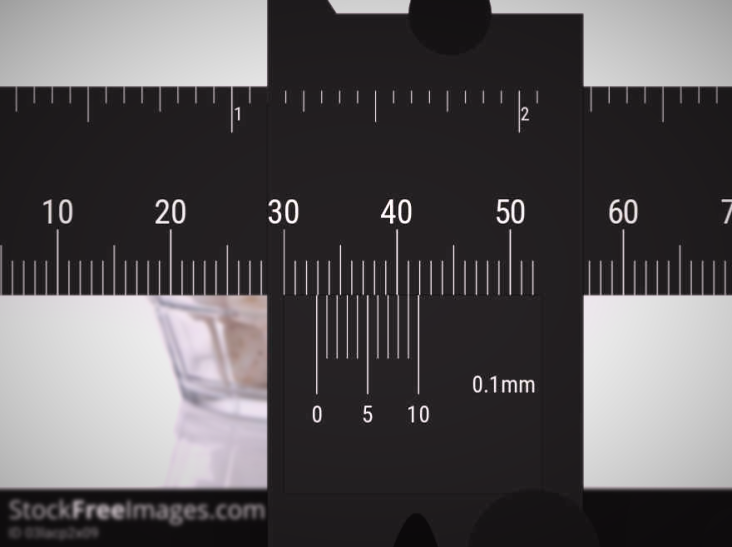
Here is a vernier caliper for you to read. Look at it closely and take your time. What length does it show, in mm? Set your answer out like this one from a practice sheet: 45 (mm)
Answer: 32.9 (mm)
